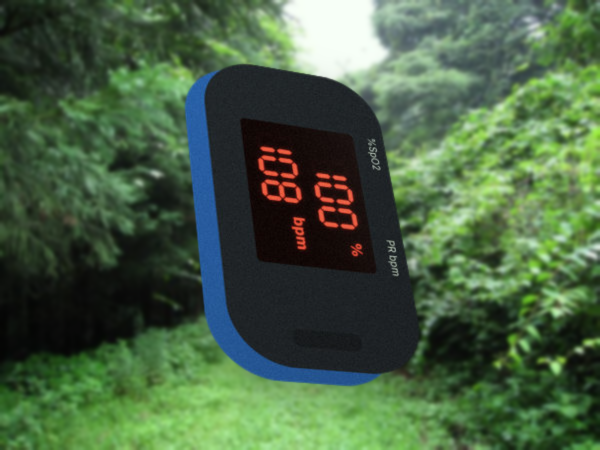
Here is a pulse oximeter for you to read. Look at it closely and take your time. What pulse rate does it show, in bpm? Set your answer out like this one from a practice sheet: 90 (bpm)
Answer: 108 (bpm)
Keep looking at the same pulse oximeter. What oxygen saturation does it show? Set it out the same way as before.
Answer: 100 (%)
